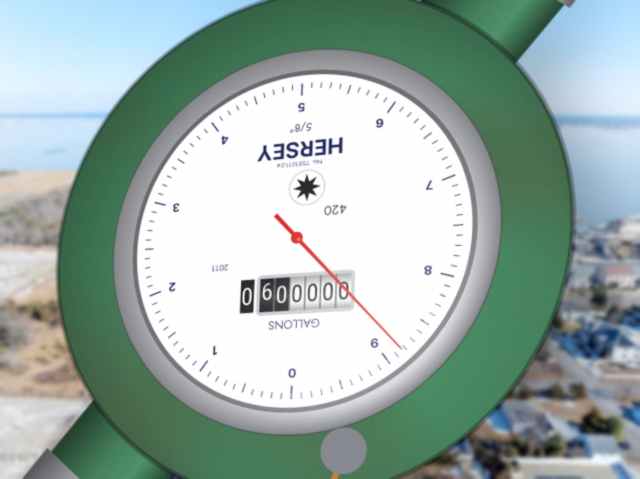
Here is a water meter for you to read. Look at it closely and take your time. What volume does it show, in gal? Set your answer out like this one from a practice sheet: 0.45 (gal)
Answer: 88.8 (gal)
